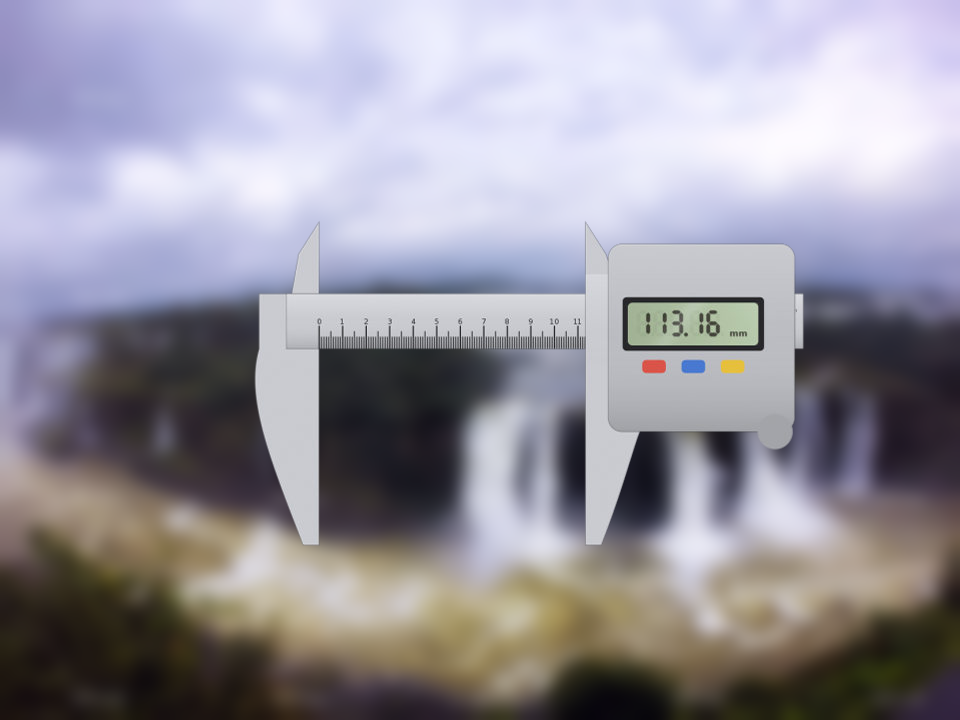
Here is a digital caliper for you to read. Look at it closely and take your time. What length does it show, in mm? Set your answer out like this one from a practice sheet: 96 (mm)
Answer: 113.16 (mm)
